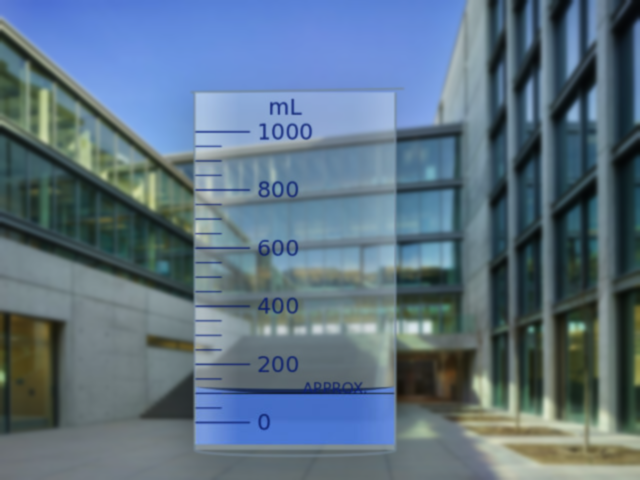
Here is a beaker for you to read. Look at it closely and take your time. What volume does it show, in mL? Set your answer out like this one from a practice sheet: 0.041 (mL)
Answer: 100 (mL)
